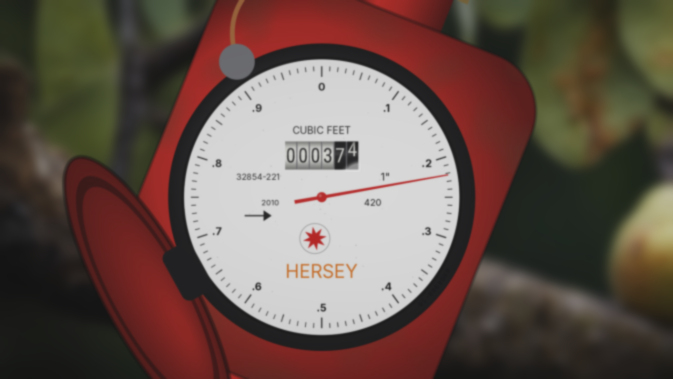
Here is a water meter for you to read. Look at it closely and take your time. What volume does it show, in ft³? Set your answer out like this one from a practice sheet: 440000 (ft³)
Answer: 374.22 (ft³)
